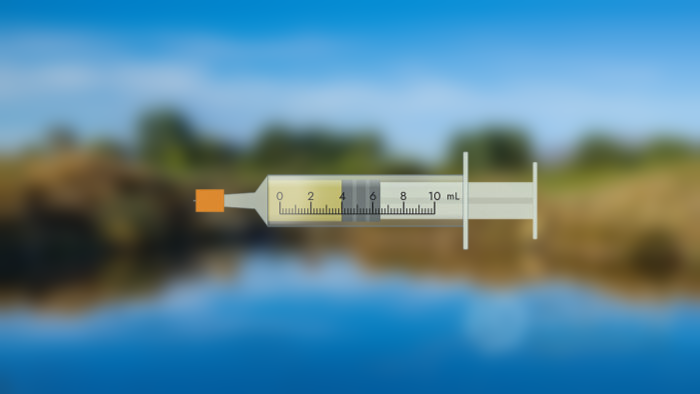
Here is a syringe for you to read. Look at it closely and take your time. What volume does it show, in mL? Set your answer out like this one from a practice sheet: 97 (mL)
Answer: 4 (mL)
